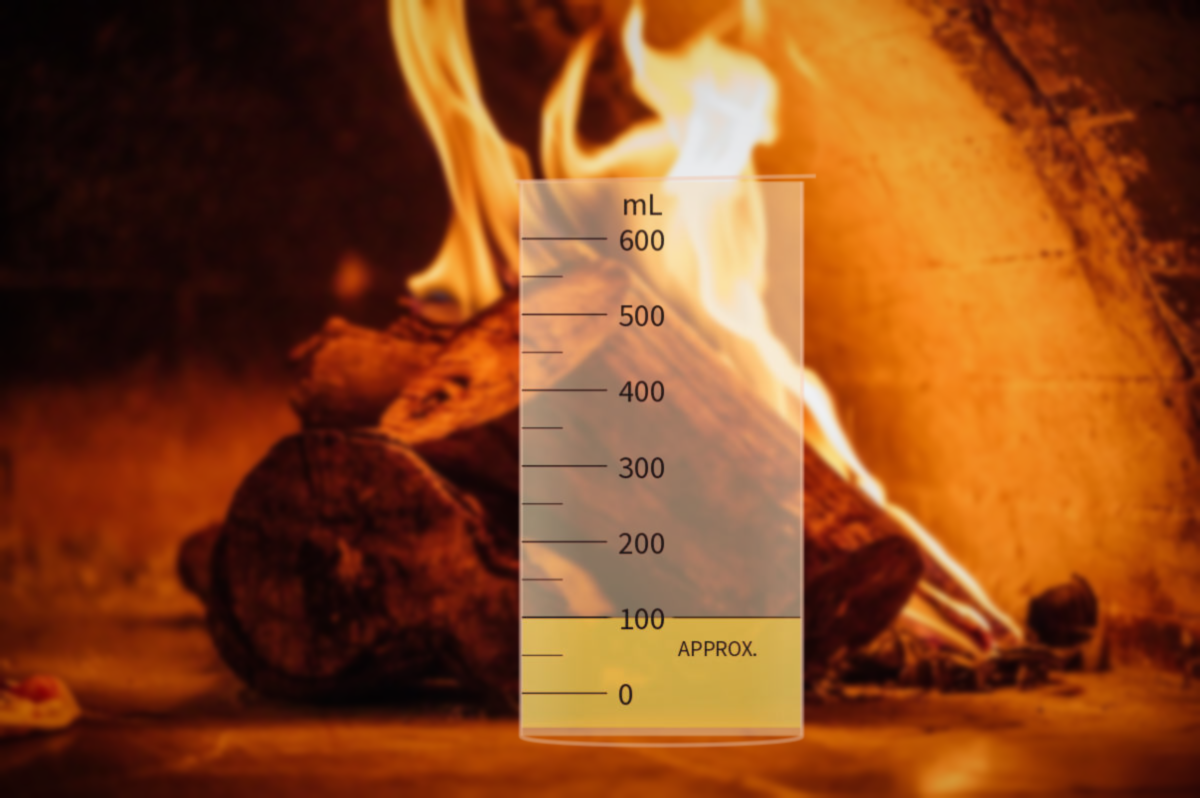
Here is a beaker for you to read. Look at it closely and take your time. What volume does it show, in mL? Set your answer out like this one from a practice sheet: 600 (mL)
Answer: 100 (mL)
